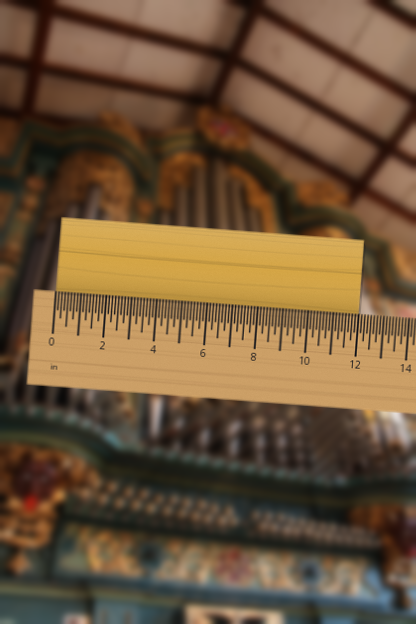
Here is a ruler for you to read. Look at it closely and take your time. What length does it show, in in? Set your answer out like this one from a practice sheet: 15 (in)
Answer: 12 (in)
